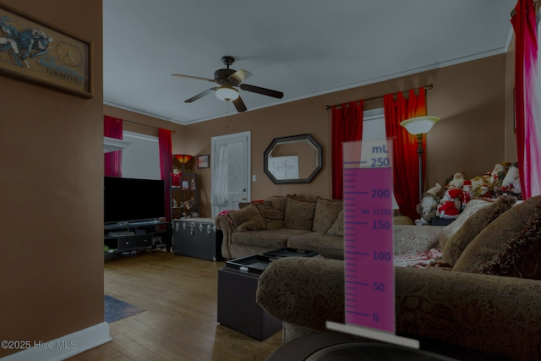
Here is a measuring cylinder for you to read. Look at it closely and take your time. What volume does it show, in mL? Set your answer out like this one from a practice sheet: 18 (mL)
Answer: 240 (mL)
